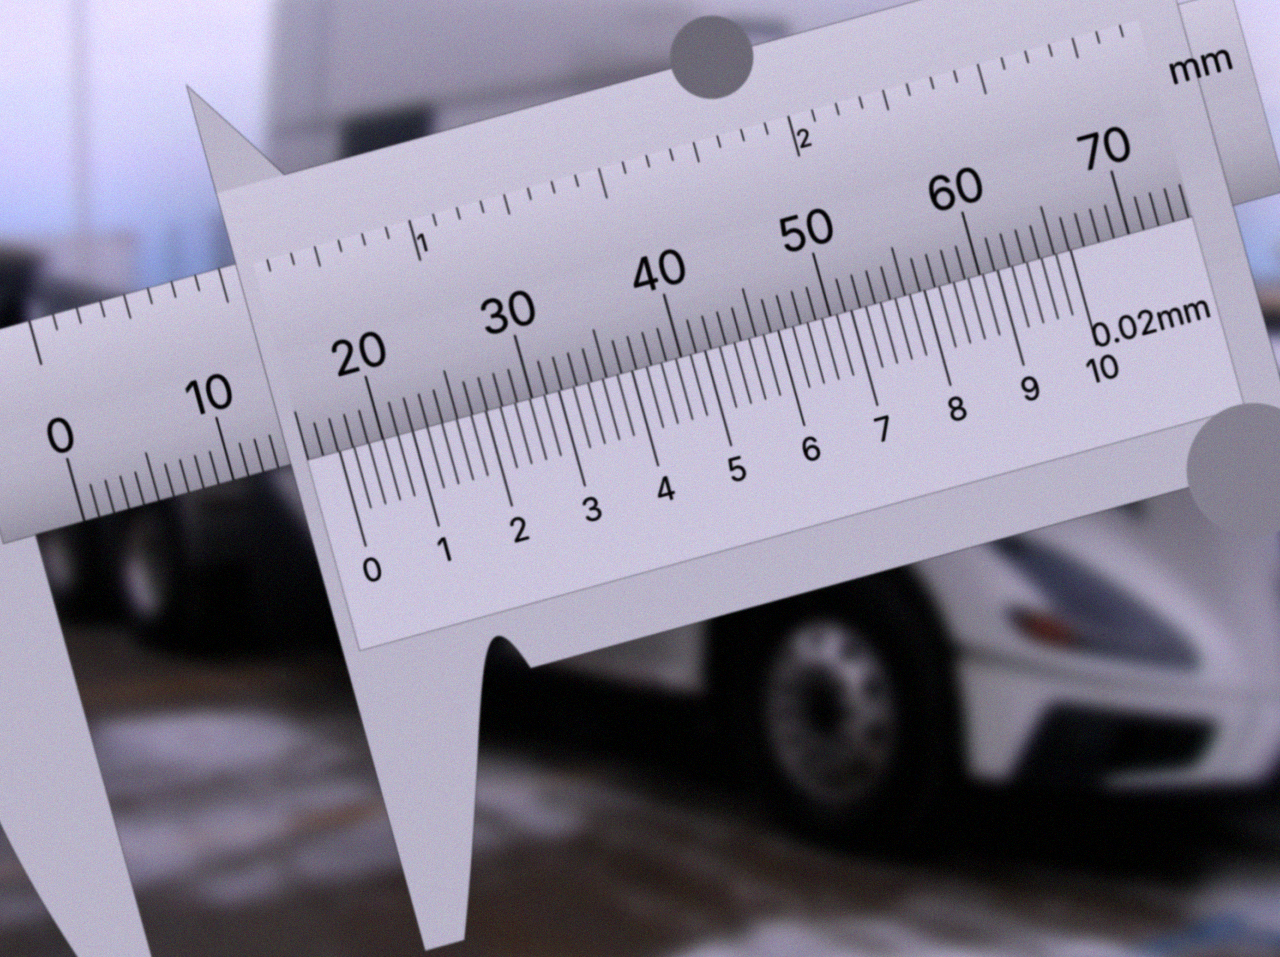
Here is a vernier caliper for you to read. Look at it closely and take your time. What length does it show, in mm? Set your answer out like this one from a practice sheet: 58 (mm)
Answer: 17.1 (mm)
